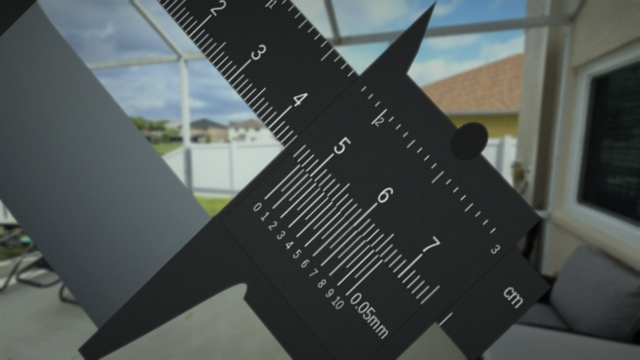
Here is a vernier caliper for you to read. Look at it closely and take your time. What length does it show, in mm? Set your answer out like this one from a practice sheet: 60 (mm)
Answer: 47.6 (mm)
